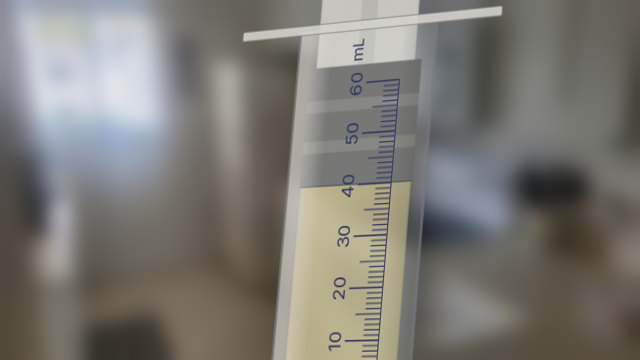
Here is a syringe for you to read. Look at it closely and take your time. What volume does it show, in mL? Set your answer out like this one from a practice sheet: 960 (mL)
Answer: 40 (mL)
